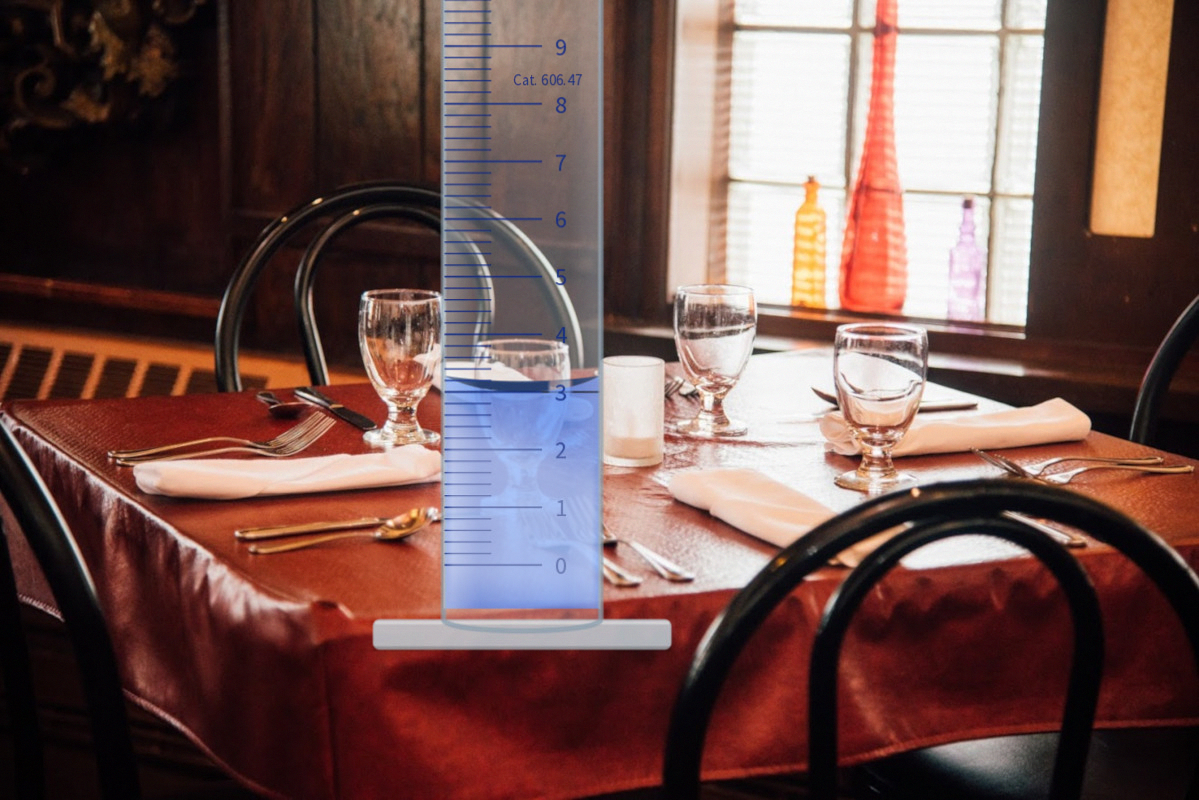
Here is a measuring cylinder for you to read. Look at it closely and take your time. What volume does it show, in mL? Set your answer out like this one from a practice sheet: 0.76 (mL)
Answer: 3 (mL)
